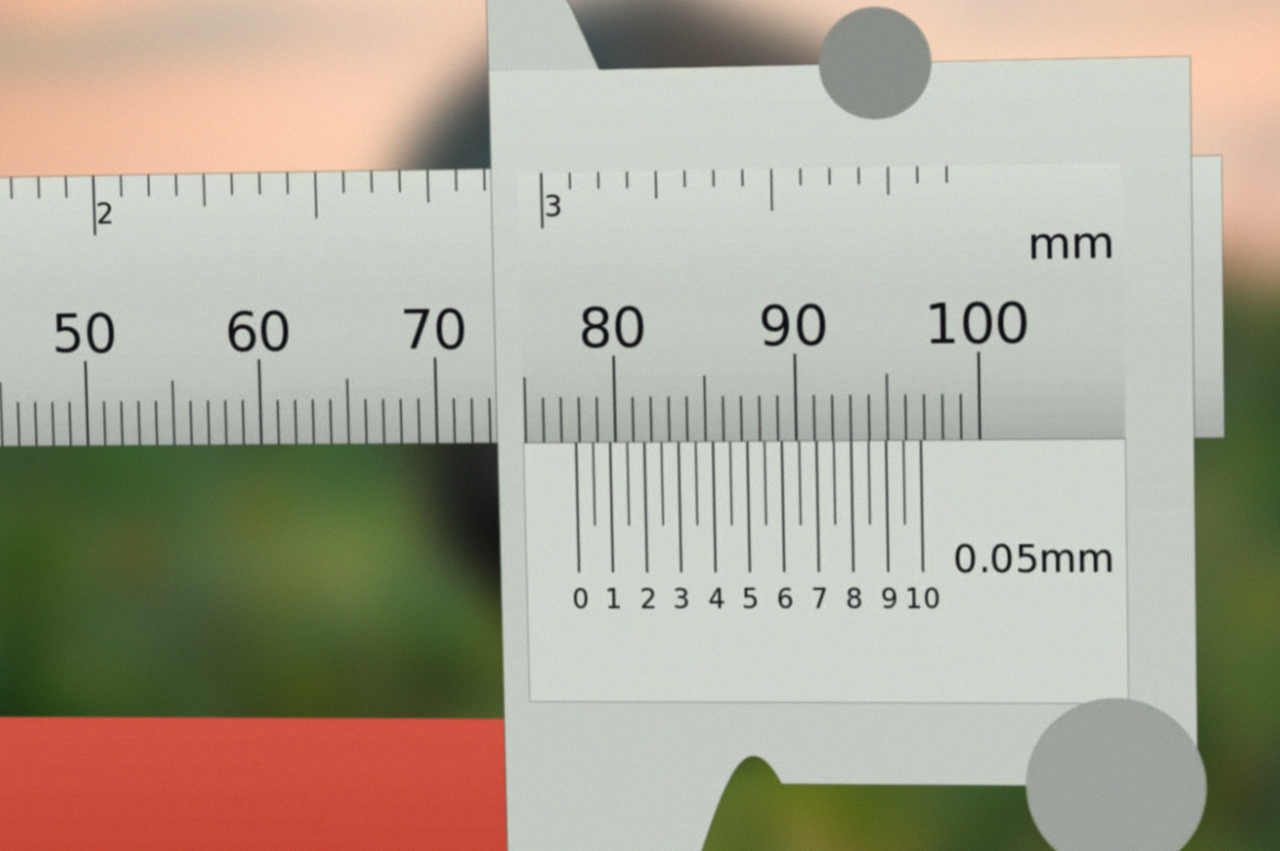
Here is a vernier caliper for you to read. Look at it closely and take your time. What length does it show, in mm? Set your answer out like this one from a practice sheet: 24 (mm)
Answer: 77.8 (mm)
